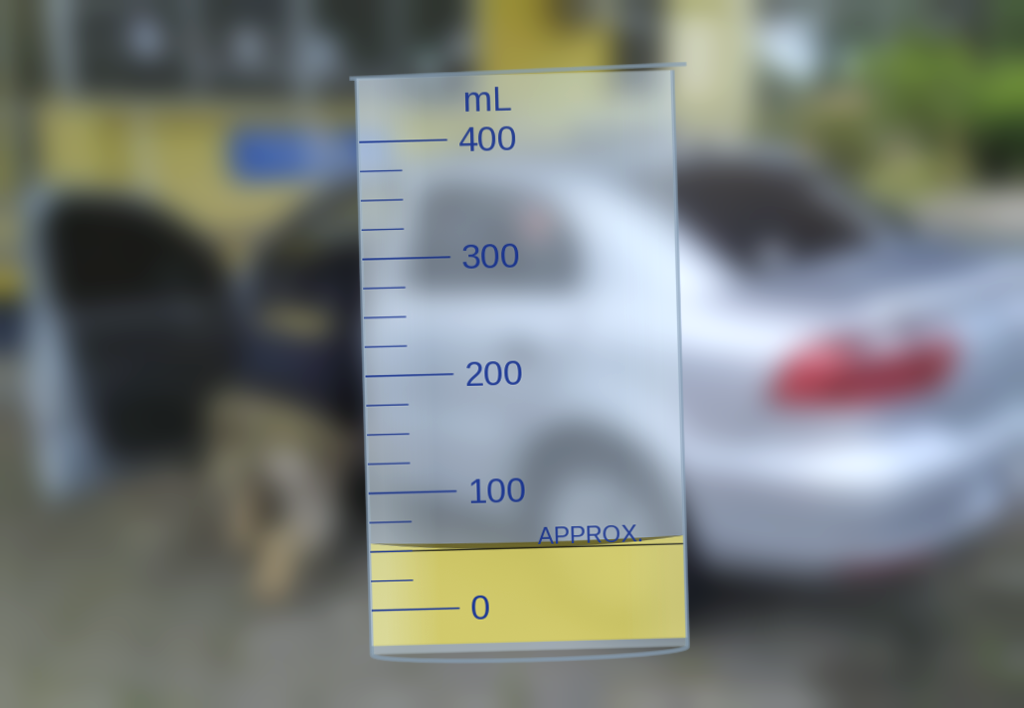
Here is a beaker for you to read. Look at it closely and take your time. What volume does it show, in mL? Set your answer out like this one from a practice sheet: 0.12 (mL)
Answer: 50 (mL)
